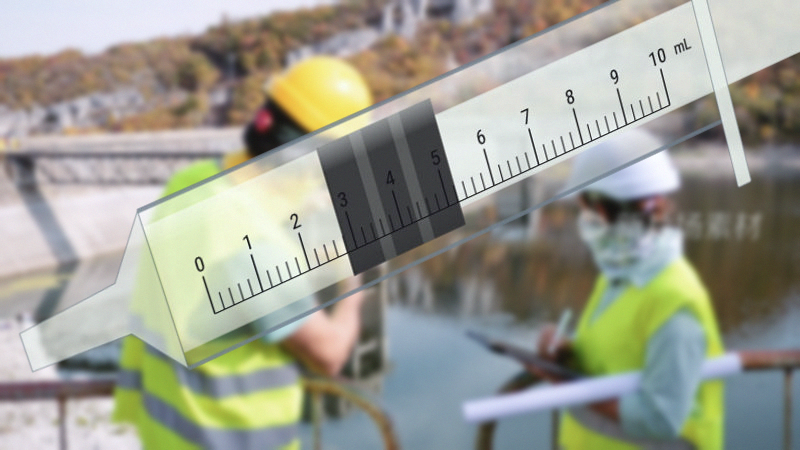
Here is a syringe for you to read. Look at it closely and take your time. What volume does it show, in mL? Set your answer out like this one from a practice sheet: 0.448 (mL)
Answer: 2.8 (mL)
